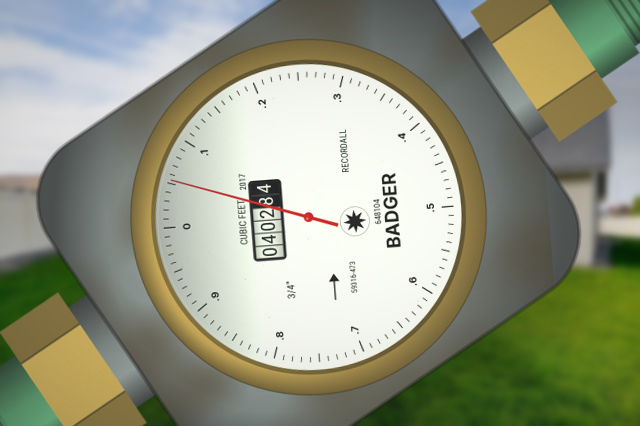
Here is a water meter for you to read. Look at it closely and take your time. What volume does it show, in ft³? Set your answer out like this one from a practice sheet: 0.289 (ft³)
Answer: 40284.05 (ft³)
